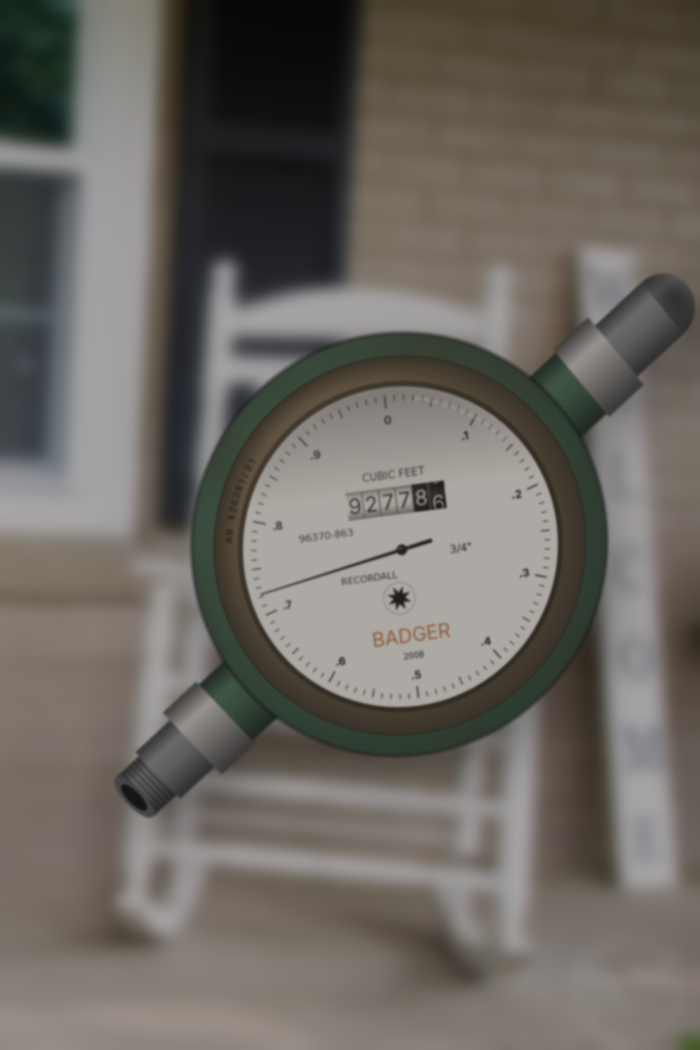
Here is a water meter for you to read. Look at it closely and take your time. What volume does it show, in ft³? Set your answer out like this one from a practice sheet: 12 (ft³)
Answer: 927785.72 (ft³)
